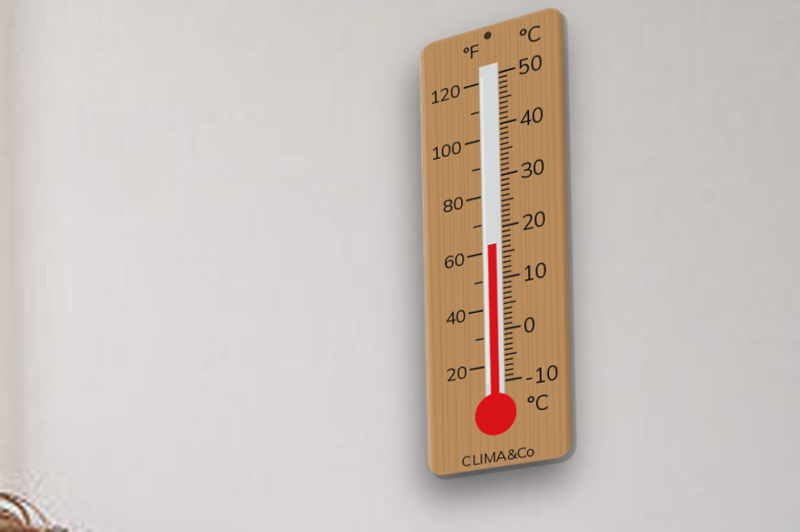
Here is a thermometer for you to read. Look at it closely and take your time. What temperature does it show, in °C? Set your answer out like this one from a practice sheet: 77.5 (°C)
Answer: 17 (°C)
